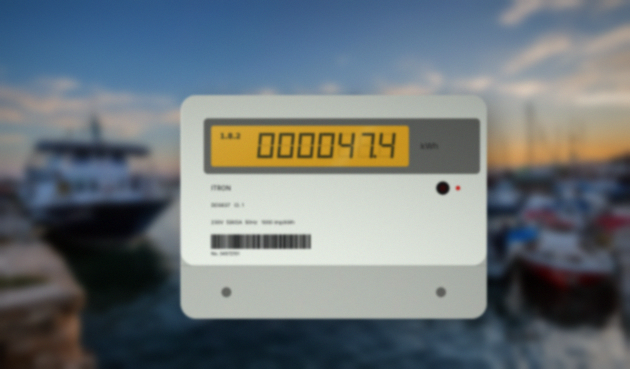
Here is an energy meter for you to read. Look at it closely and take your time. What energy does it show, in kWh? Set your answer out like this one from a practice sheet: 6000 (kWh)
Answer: 47.4 (kWh)
